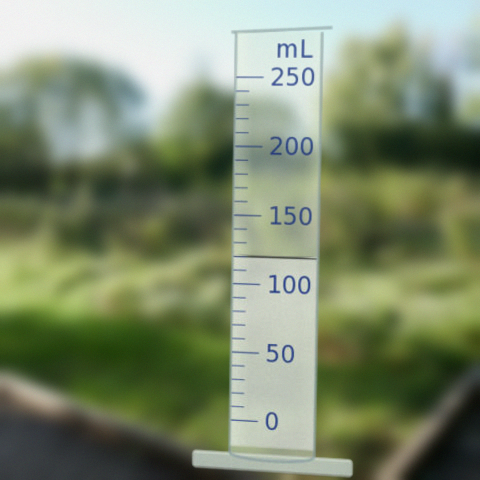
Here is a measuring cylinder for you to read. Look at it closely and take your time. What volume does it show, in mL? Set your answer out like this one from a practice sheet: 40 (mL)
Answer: 120 (mL)
